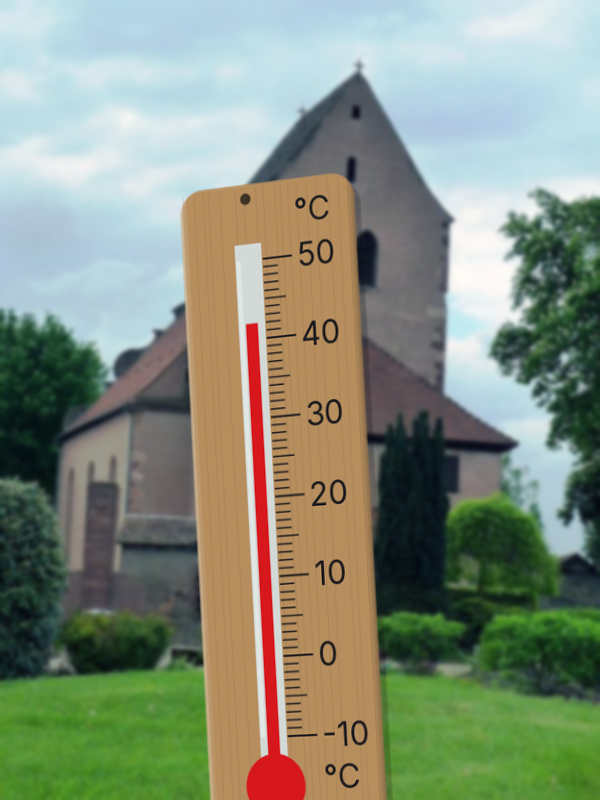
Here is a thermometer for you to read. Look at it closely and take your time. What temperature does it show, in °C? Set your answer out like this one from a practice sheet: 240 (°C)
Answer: 42 (°C)
